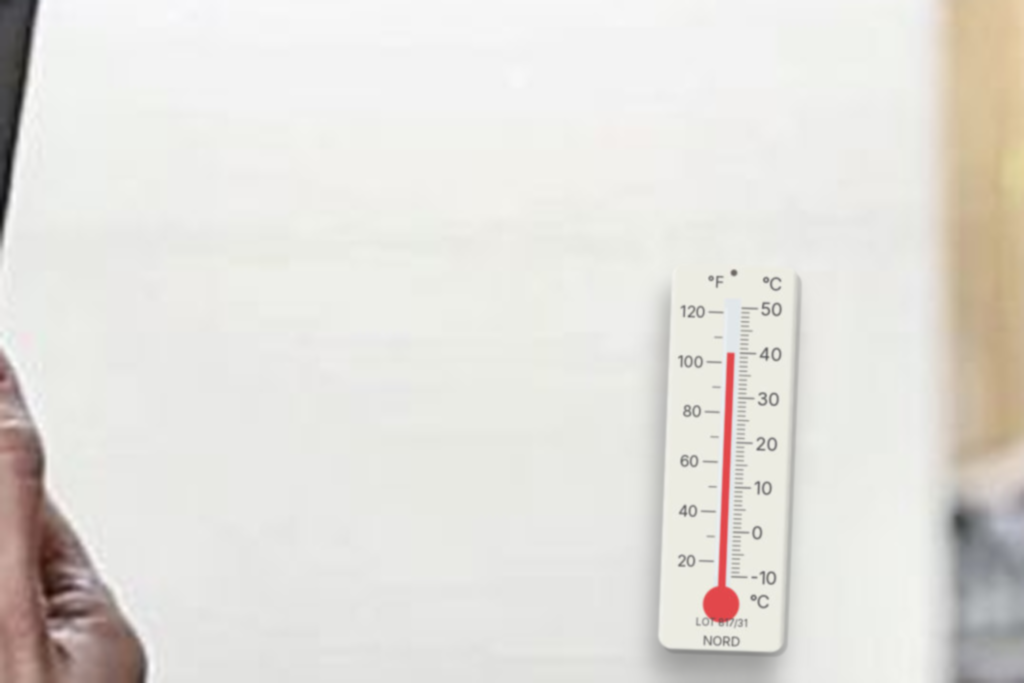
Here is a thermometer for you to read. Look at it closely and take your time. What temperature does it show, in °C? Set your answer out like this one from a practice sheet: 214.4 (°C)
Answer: 40 (°C)
